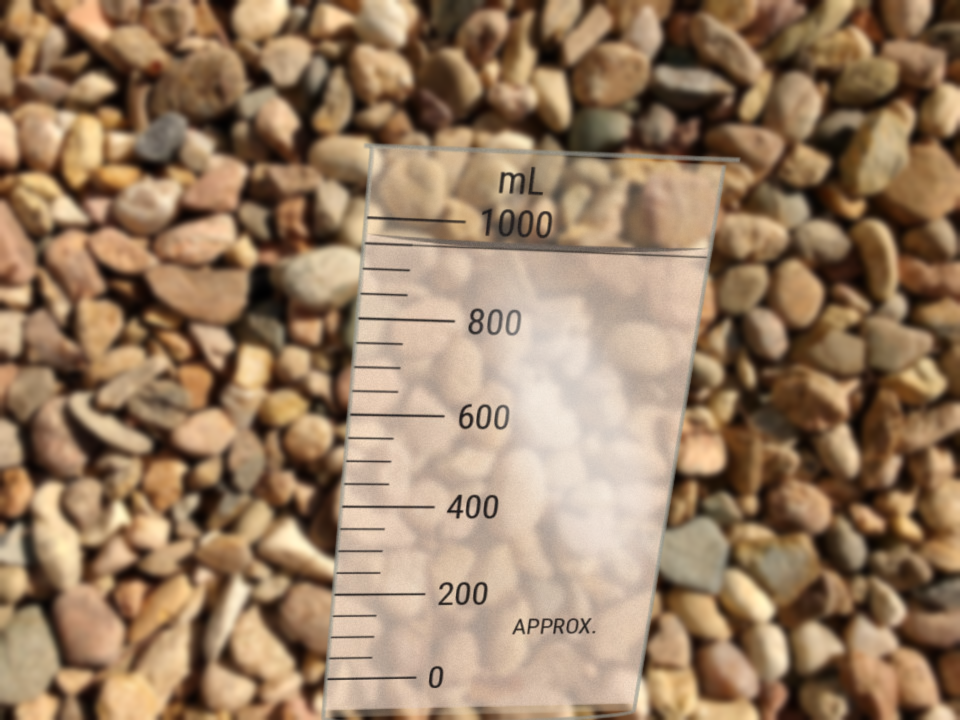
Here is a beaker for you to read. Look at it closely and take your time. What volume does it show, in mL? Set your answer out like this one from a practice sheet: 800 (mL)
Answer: 950 (mL)
